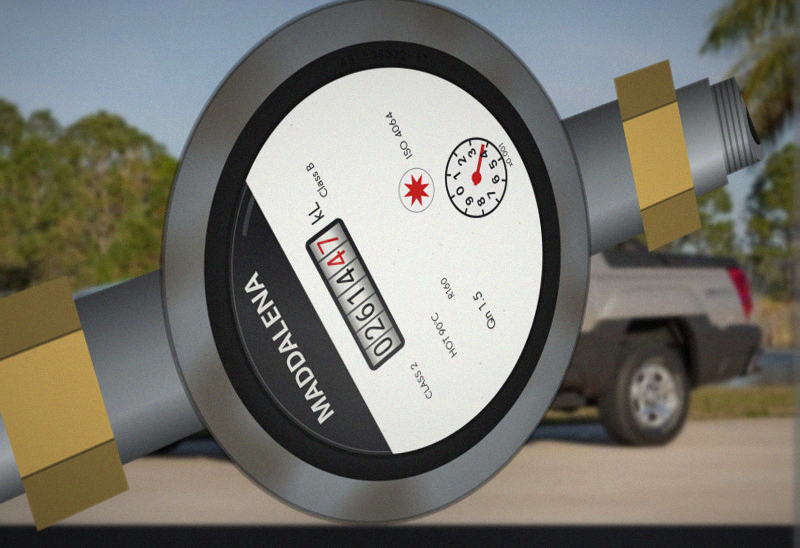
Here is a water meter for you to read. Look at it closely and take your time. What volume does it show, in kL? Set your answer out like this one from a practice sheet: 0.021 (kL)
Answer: 2614.473 (kL)
